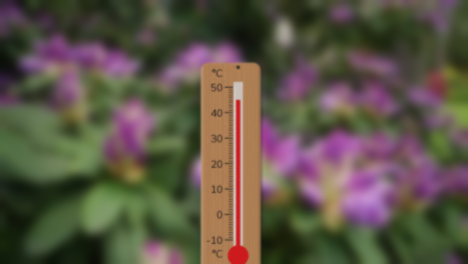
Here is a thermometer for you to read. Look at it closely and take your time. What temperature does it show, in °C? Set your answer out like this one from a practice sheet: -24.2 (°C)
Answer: 45 (°C)
